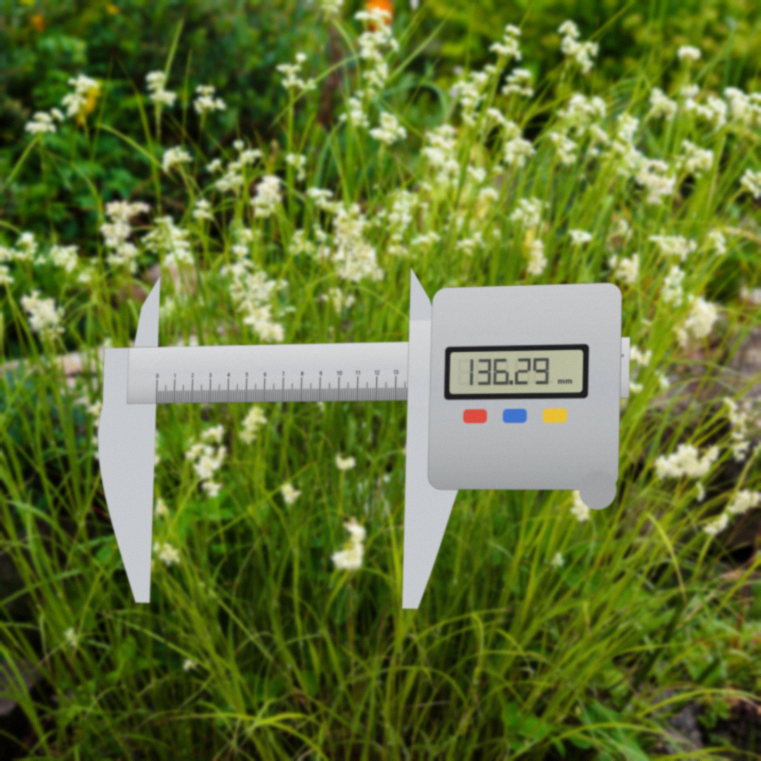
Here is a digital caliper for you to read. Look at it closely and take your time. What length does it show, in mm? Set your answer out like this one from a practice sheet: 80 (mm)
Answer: 136.29 (mm)
